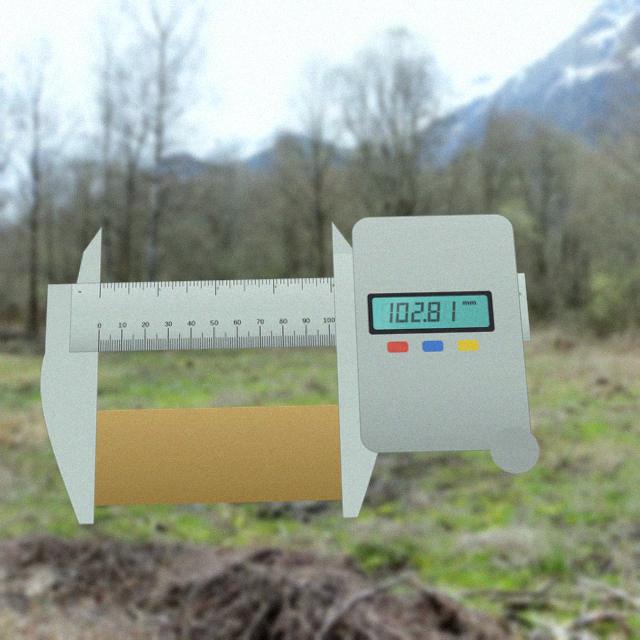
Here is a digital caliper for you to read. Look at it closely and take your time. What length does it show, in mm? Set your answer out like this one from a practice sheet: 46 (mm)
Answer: 102.81 (mm)
